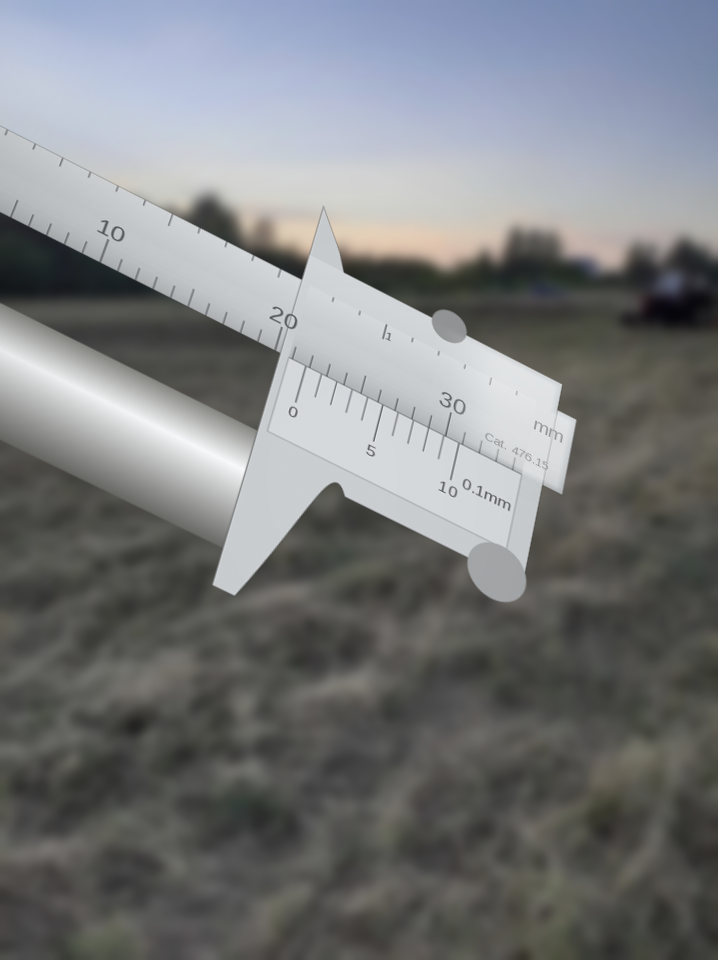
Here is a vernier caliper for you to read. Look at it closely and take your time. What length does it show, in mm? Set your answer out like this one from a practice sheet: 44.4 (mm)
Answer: 21.8 (mm)
